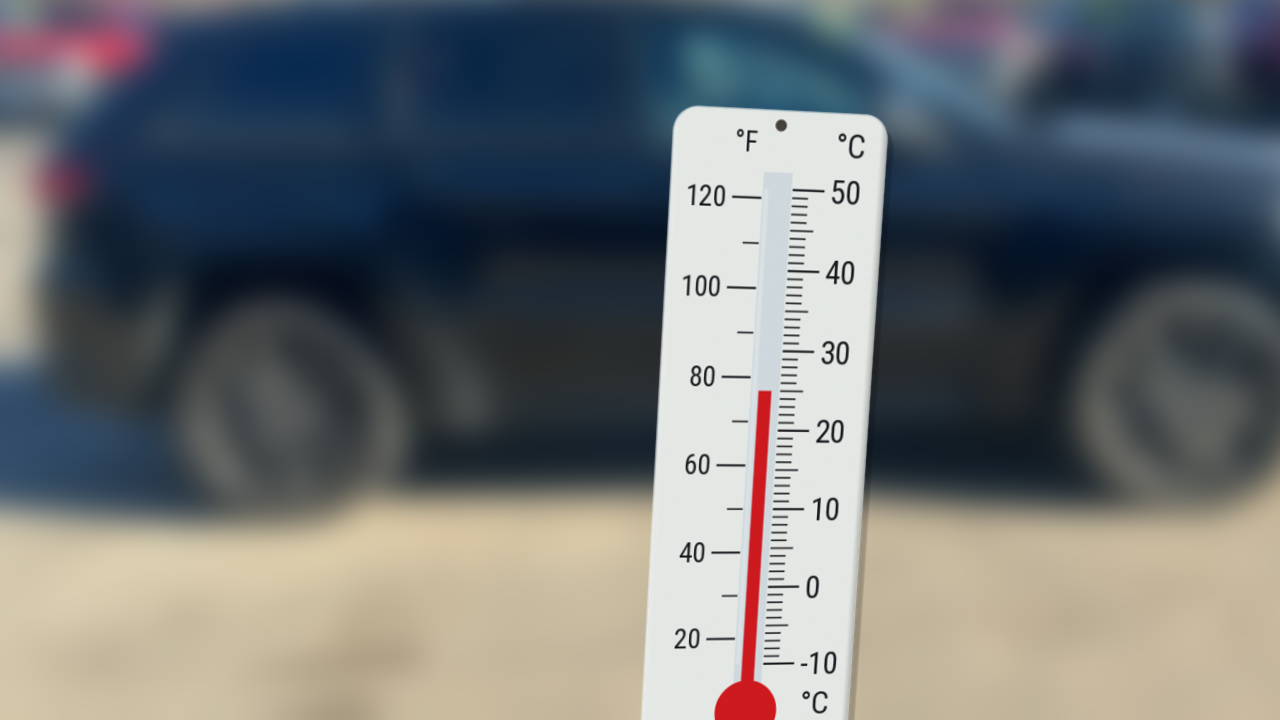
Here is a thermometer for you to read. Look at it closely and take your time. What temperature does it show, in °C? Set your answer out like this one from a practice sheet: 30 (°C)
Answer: 25 (°C)
